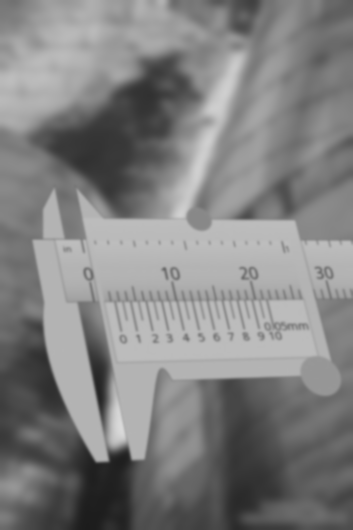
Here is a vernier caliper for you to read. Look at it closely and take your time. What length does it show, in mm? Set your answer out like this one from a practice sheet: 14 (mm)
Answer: 2.5 (mm)
